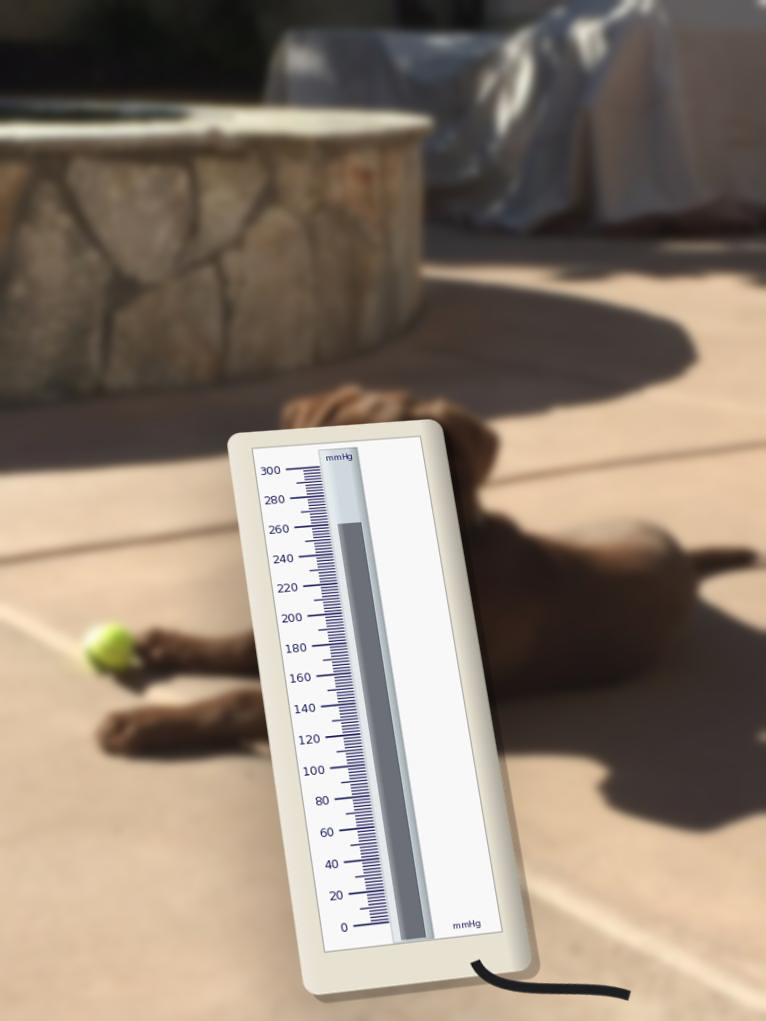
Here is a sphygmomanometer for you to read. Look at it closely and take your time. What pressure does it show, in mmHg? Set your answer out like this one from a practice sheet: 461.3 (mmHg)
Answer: 260 (mmHg)
